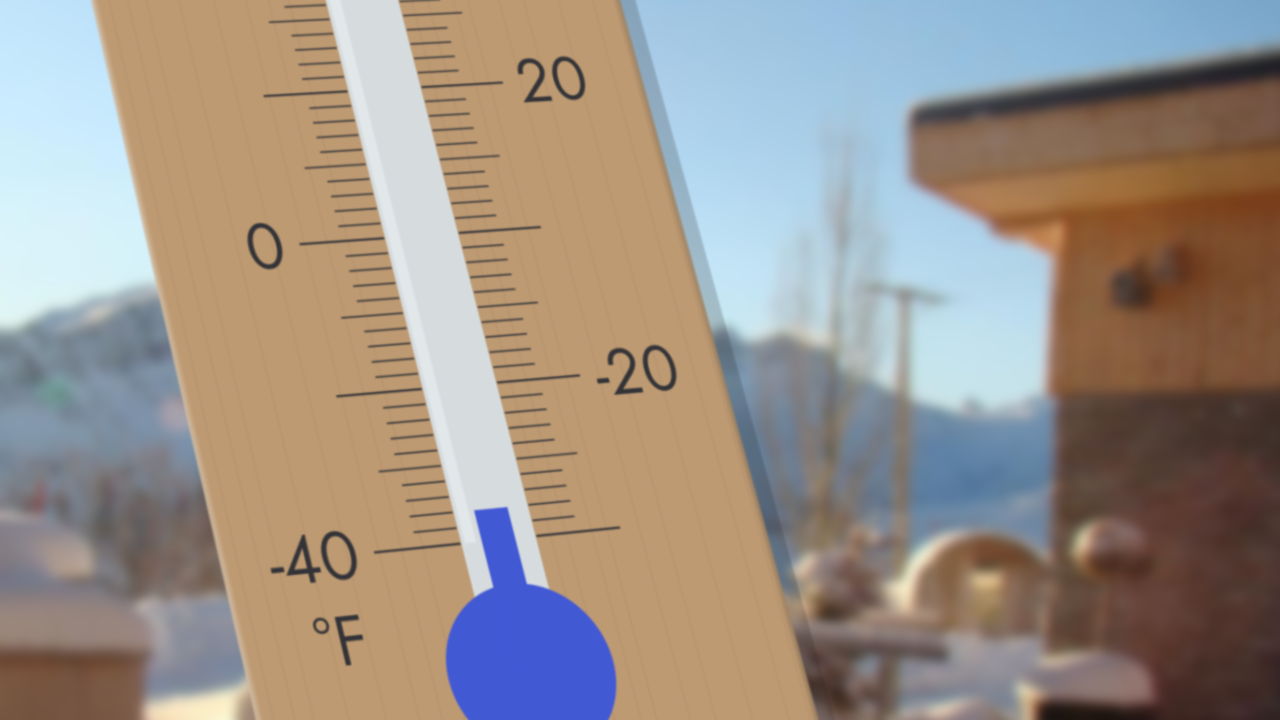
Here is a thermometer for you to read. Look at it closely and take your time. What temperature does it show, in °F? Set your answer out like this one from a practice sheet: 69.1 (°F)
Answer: -36 (°F)
